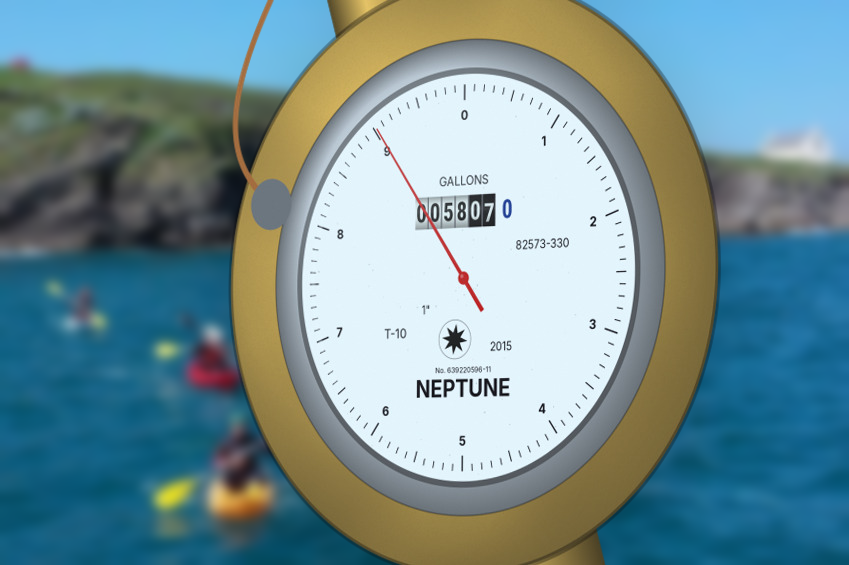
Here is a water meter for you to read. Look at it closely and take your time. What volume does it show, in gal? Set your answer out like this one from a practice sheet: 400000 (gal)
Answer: 58069.0 (gal)
